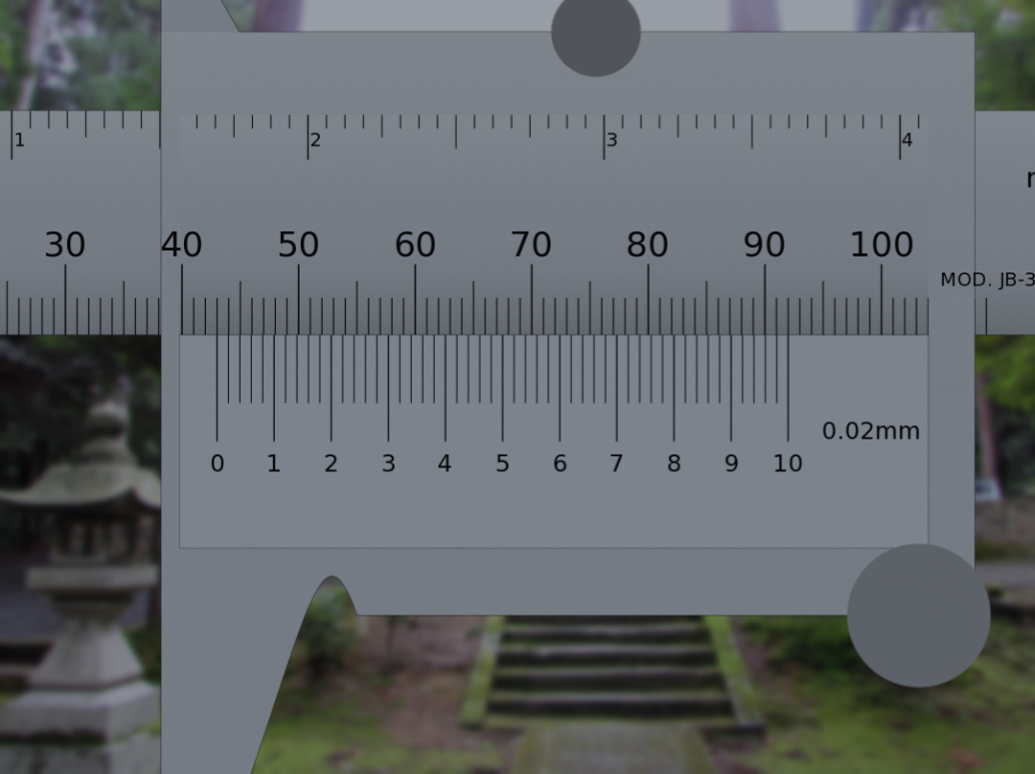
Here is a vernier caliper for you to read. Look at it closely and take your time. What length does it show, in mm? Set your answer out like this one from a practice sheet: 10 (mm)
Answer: 43.0 (mm)
